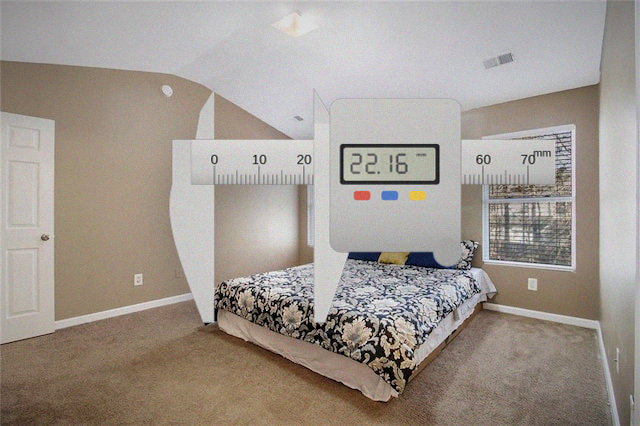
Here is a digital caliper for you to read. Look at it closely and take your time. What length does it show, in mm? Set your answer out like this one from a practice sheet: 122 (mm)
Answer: 22.16 (mm)
